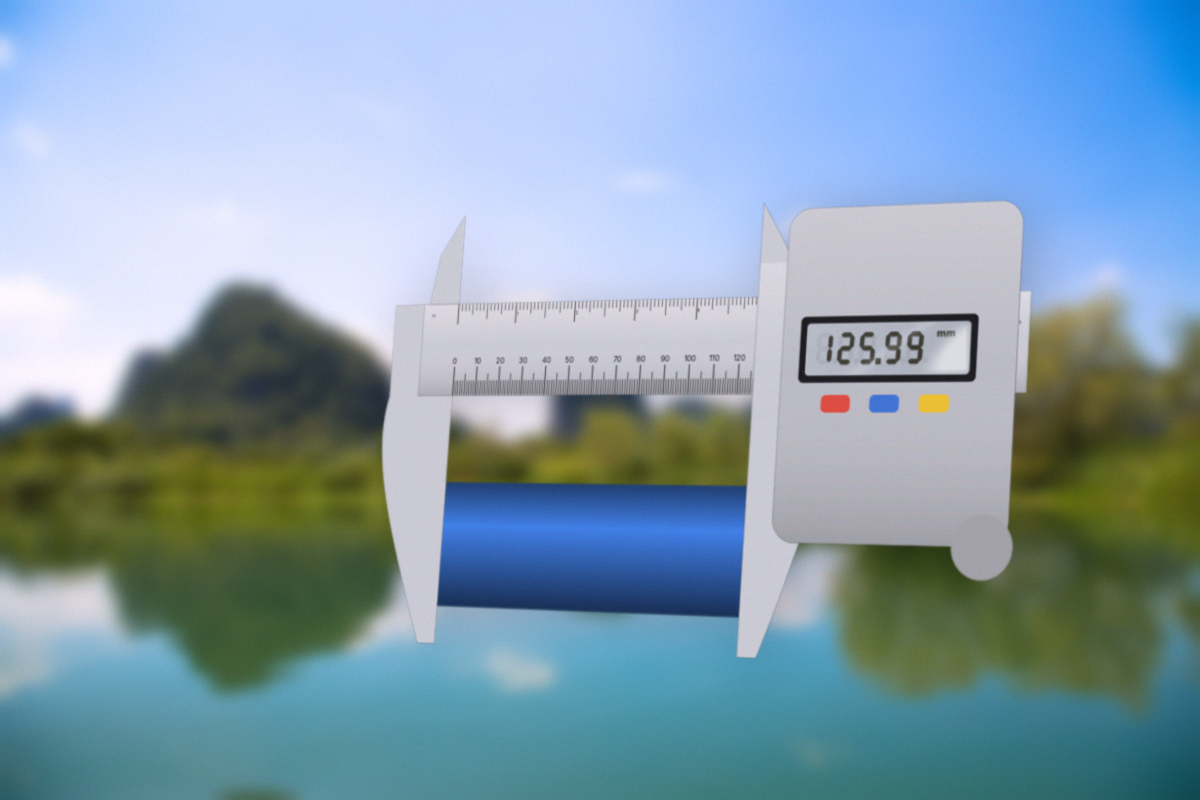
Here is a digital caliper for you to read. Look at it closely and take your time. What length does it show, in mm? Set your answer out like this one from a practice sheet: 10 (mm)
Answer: 125.99 (mm)
